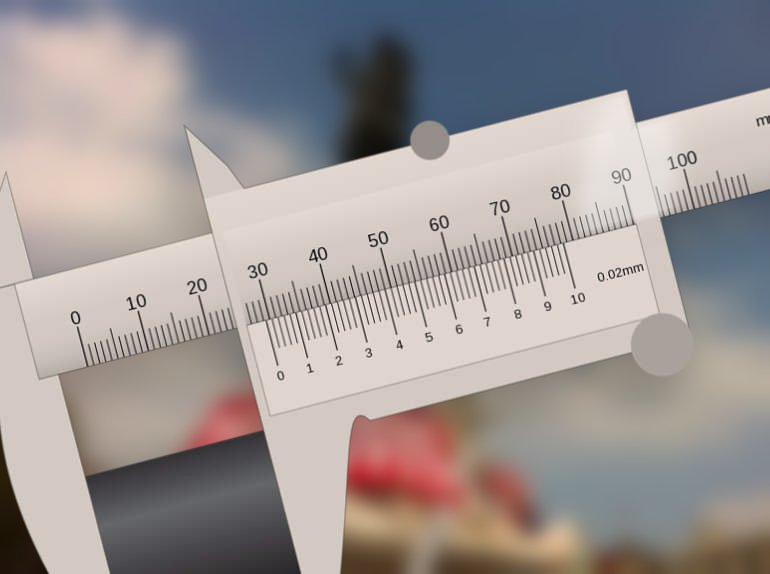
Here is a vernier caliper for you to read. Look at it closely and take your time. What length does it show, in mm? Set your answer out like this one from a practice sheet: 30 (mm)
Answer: 29.4 (mm)
